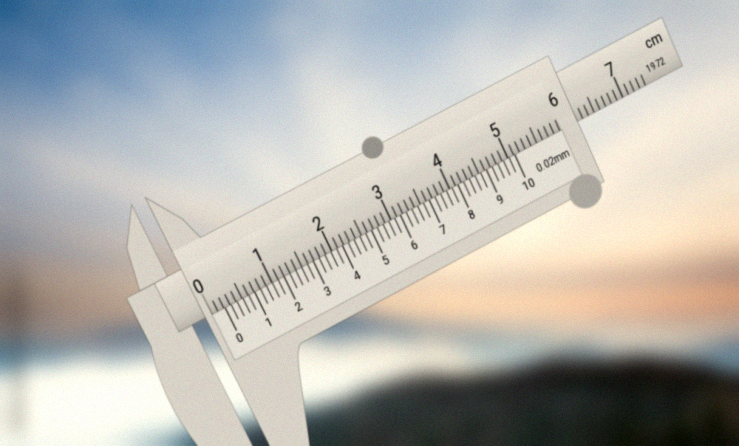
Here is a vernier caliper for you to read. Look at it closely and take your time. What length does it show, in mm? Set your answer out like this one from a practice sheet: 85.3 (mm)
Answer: 2.2 (mm)
